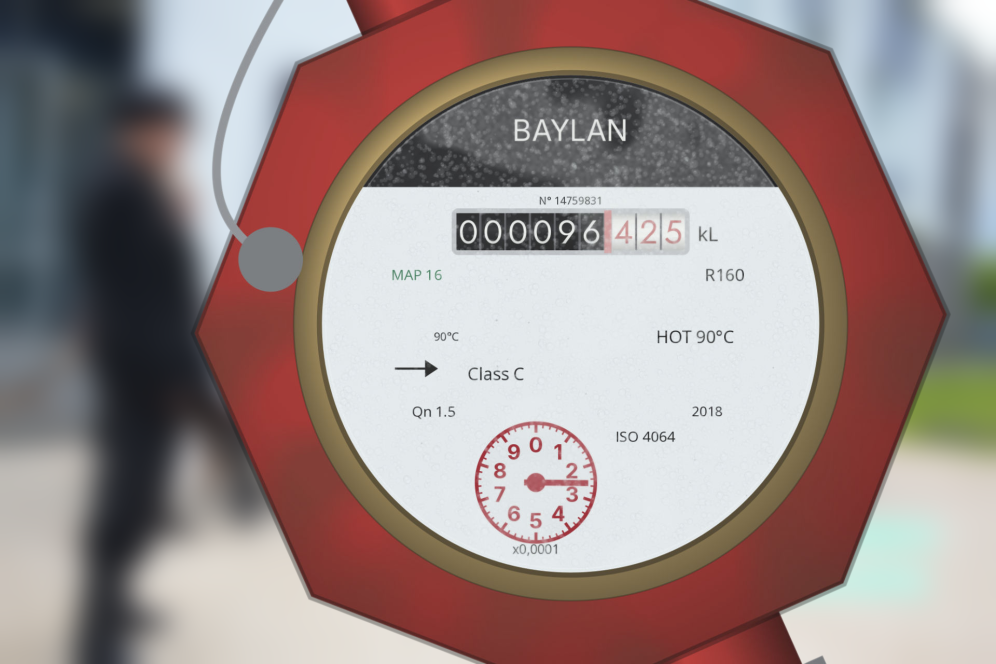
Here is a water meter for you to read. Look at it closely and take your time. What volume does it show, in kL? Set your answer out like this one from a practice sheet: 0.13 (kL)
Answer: 96.4252 (kL)
